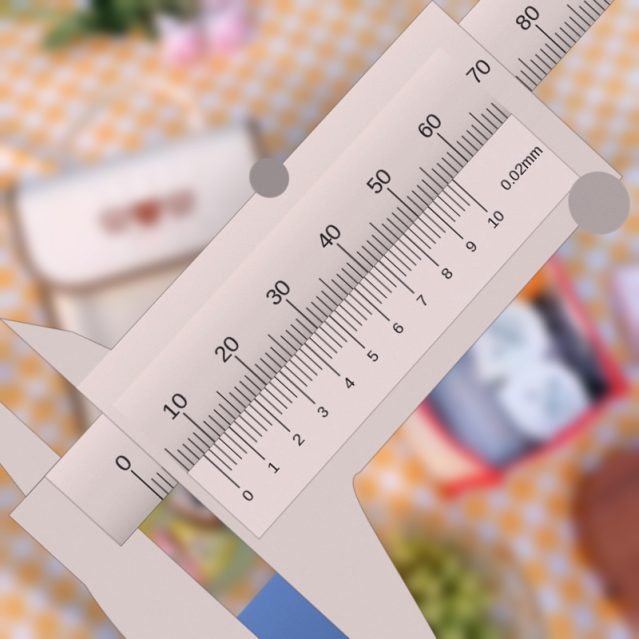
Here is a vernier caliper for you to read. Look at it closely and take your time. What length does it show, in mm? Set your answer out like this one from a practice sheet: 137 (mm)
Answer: 7.8 (mm)
